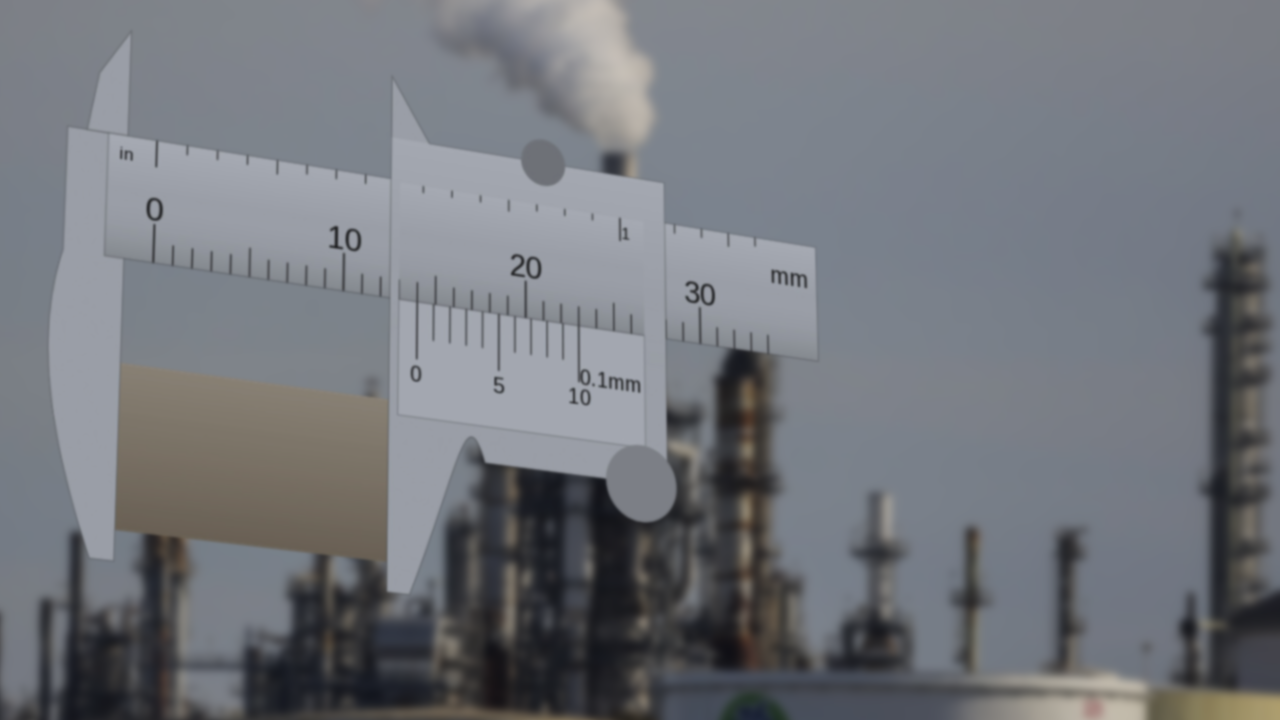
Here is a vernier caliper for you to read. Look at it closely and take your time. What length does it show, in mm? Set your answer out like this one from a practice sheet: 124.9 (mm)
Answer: 14.0 (mm)
